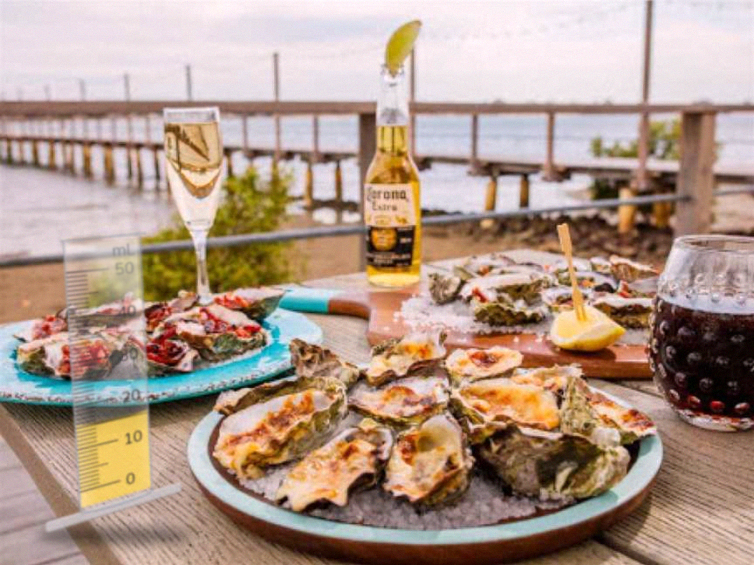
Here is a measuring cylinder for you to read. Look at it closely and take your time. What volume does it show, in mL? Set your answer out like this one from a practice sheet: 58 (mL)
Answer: 15 (mL)
